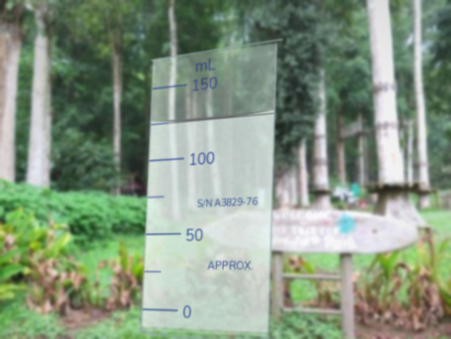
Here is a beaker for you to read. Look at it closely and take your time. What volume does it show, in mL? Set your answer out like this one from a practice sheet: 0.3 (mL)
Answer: 125 (mL)
